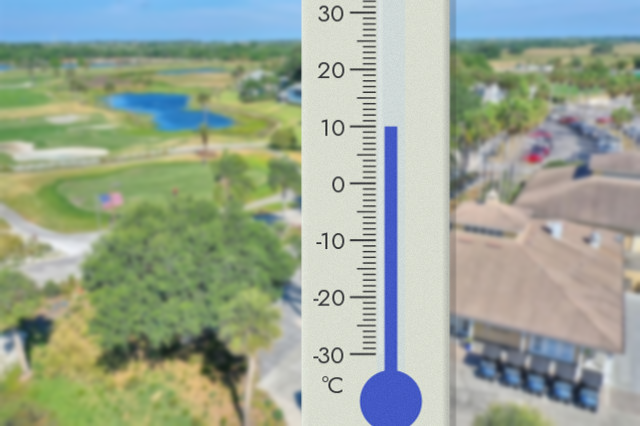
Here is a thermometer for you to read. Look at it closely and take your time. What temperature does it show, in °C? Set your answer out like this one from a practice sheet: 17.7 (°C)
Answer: 10 (°C)
